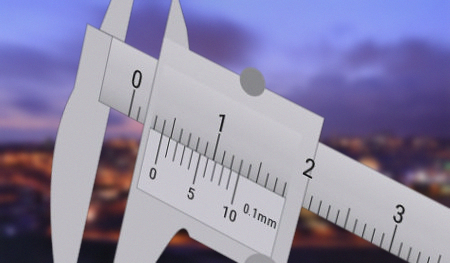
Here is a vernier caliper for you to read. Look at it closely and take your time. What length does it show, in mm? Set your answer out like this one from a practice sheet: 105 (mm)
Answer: 4.0 (mm)
